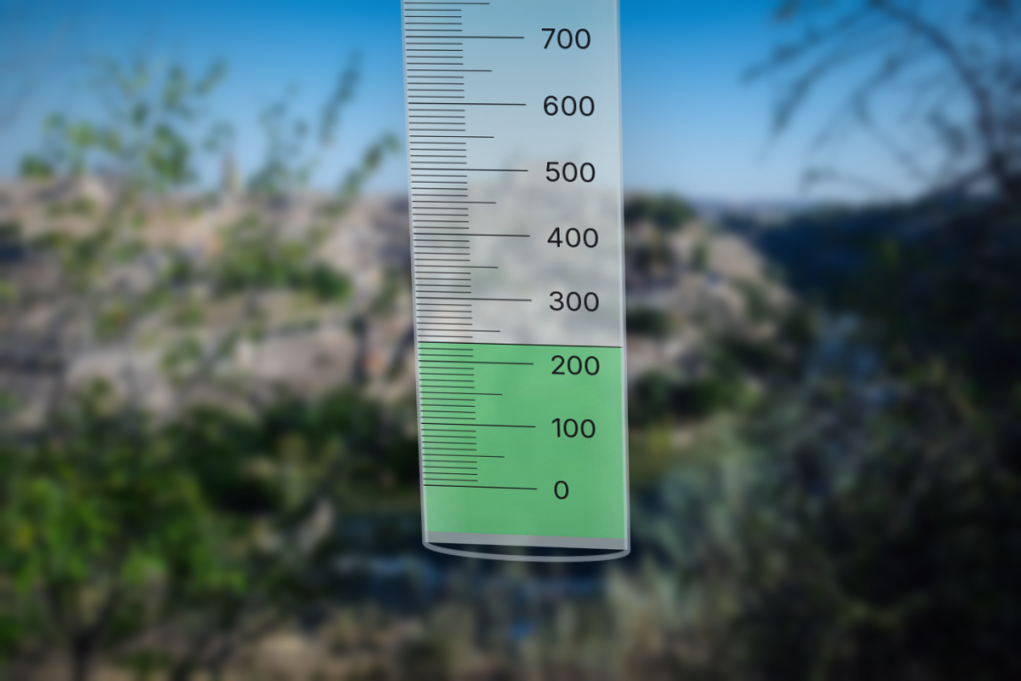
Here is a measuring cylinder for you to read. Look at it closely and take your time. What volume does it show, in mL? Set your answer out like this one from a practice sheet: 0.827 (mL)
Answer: 230 (mL)
